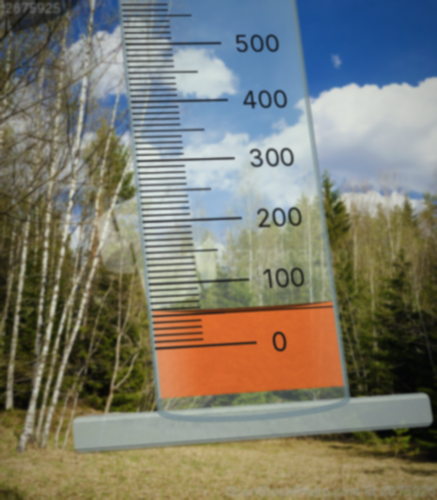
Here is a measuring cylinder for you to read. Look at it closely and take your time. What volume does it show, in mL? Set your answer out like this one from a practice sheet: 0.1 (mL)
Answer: 50 (mL)
